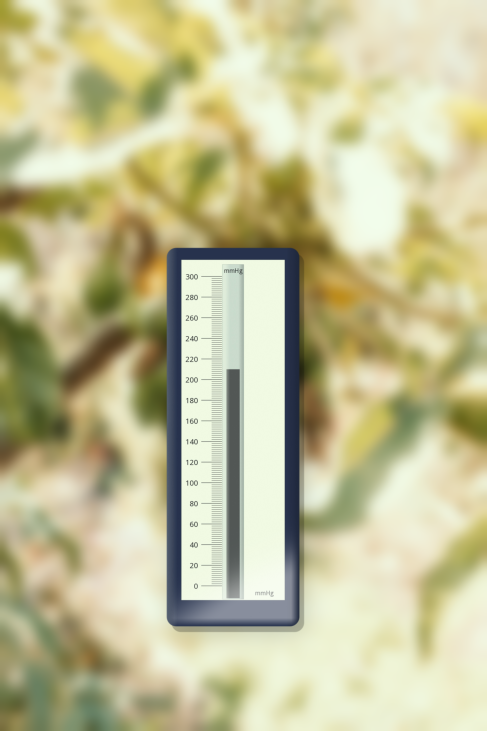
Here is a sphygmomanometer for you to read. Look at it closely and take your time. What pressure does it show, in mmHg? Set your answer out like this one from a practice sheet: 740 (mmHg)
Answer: 210 (mmHg)
